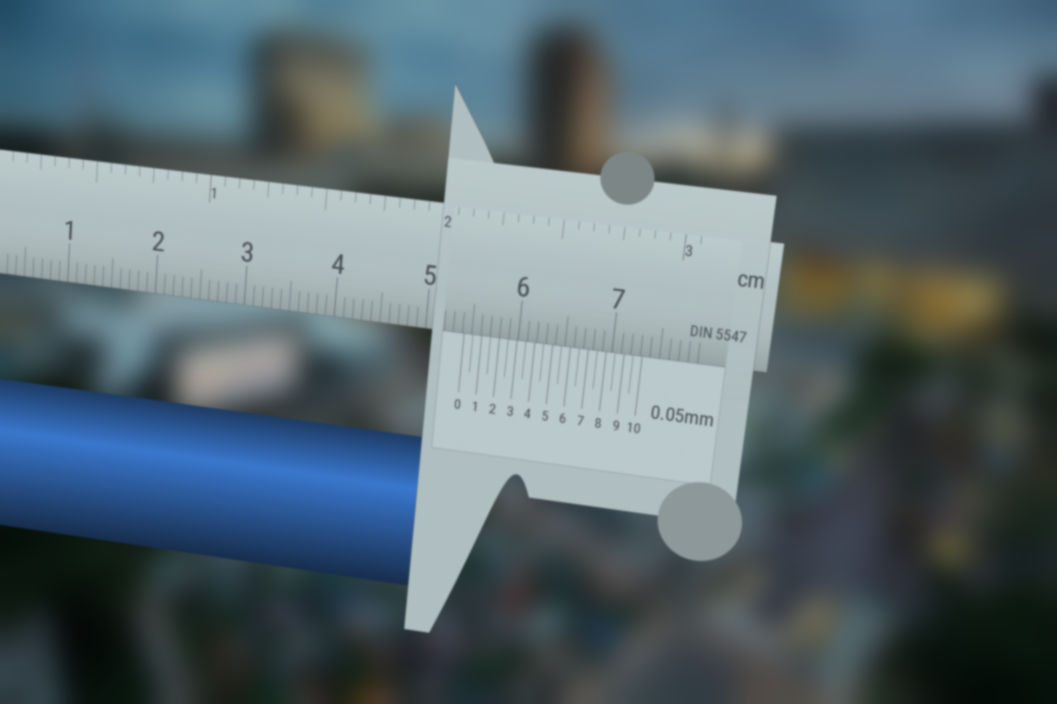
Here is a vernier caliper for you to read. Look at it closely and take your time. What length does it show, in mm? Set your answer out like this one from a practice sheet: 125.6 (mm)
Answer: 54.2 (mm)
